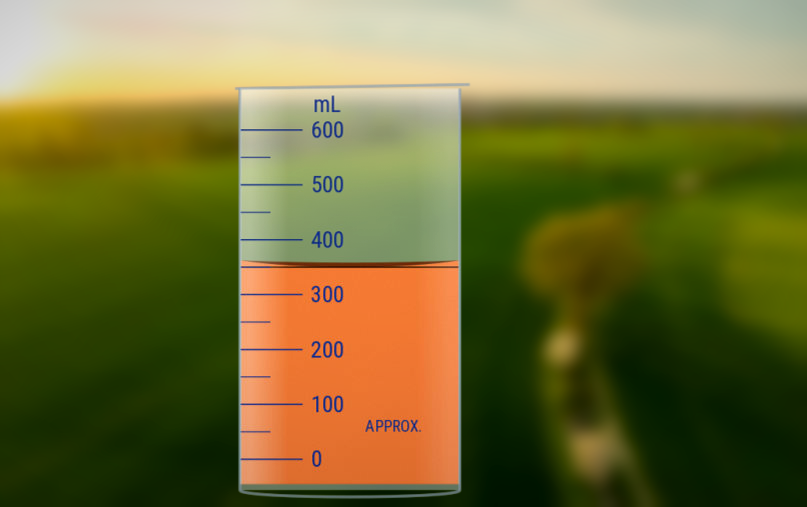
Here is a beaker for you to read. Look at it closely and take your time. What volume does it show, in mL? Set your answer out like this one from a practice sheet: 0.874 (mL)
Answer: 350 (mL)
